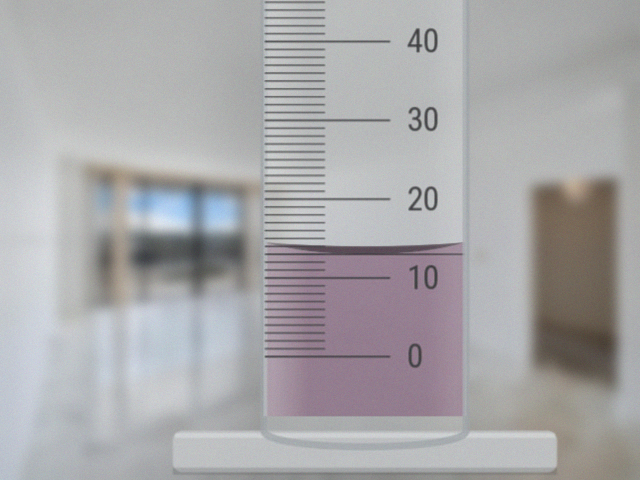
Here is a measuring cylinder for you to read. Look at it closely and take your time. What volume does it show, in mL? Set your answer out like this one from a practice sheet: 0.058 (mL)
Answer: 13 (mL)
